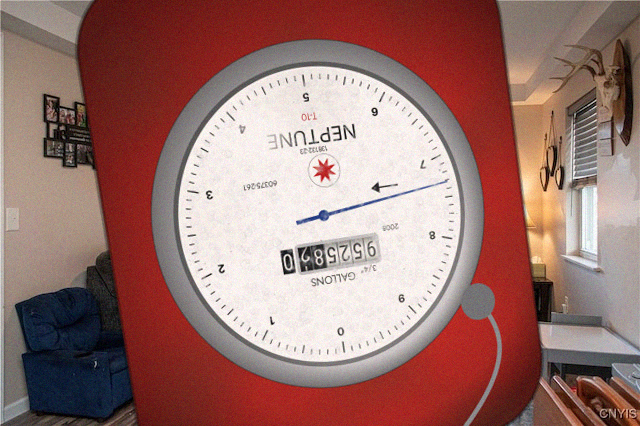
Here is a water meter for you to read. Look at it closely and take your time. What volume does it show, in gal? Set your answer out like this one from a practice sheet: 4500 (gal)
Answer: 9525817.3 (gal)
